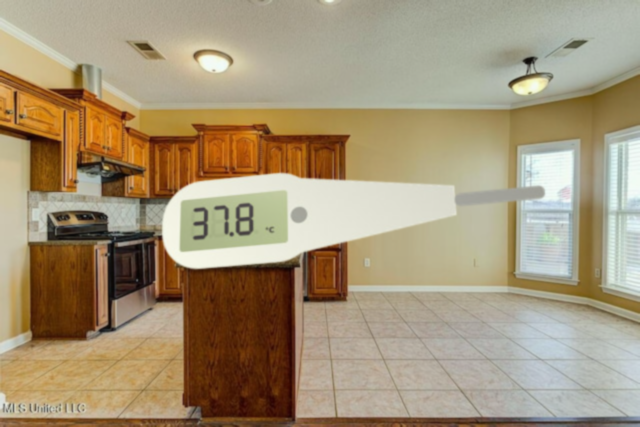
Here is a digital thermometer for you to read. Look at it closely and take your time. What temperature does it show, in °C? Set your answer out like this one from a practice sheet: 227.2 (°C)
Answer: 37.8 (°C)
